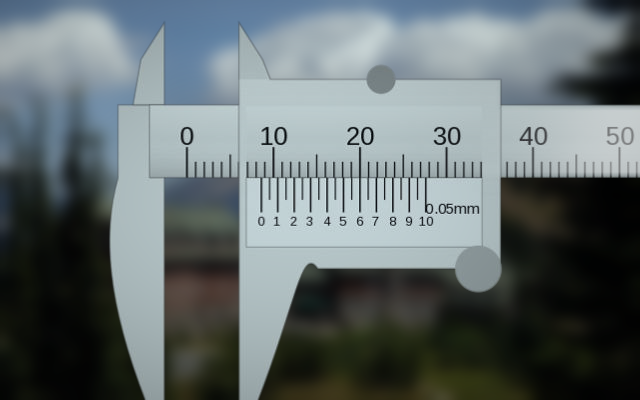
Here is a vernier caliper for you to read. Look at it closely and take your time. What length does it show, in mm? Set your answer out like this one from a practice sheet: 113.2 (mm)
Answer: 8.6 (mm)
